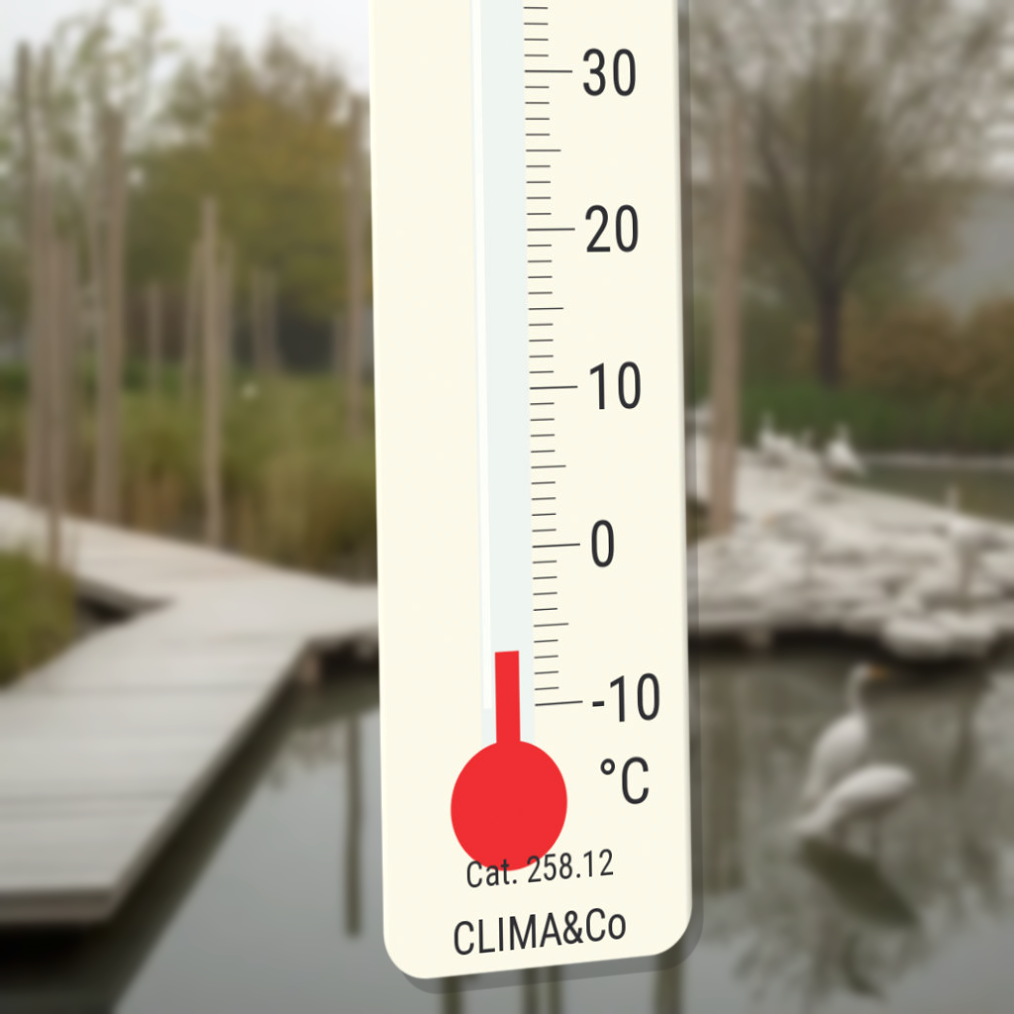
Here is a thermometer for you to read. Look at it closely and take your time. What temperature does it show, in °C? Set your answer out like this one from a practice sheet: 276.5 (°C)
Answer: -6.5 (°C)
